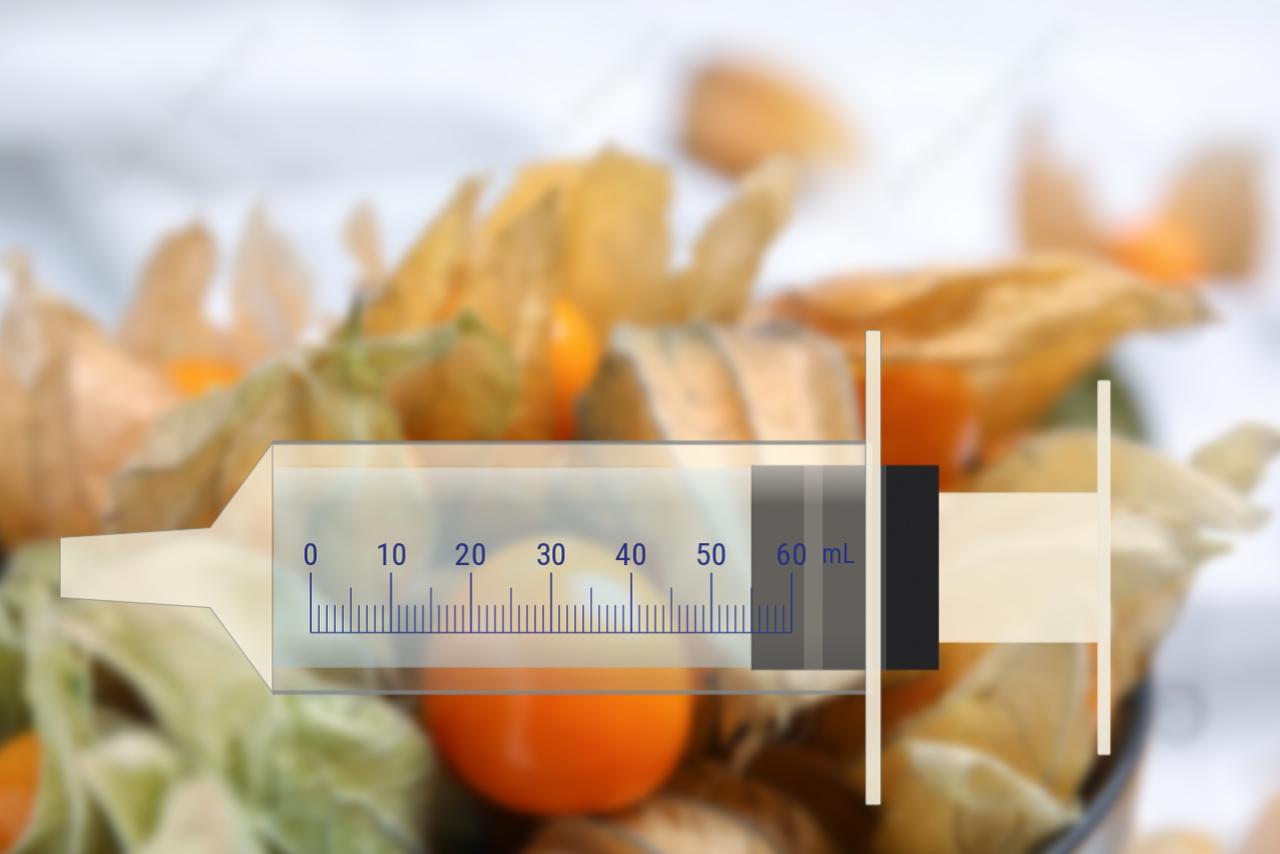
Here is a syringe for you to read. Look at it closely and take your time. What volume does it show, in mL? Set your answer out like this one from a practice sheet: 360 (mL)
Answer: 55 (mL)
